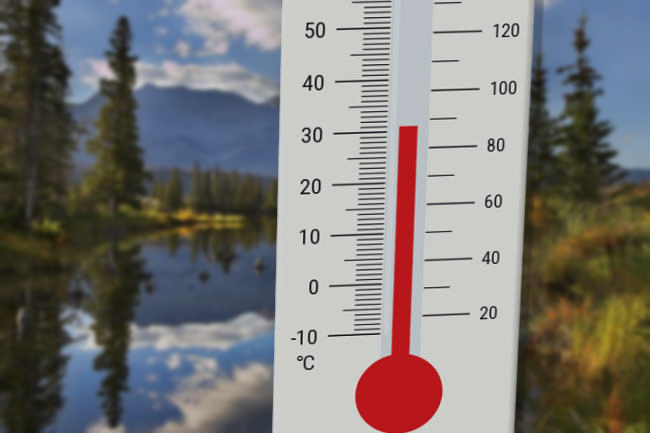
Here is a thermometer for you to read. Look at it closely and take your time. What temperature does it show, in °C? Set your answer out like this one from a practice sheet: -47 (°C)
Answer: 31 (°C)
